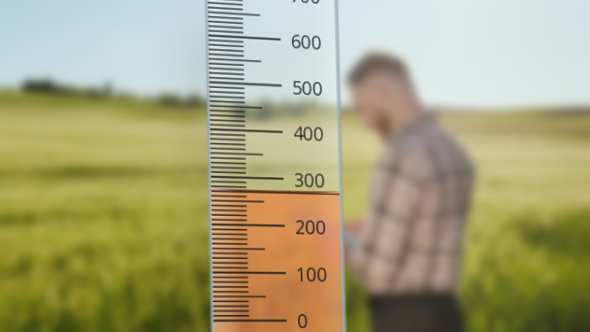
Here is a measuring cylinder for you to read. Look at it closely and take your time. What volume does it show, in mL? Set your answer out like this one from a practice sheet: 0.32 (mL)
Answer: 270 (mL)
